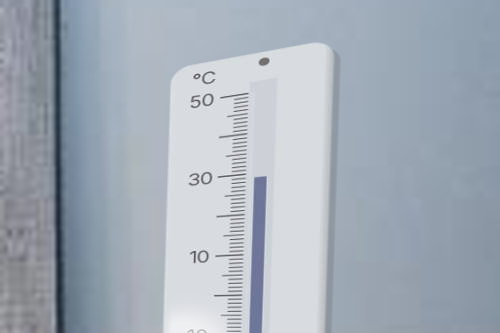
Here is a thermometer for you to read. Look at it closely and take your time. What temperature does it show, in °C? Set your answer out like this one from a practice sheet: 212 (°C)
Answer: 29 (°C)
